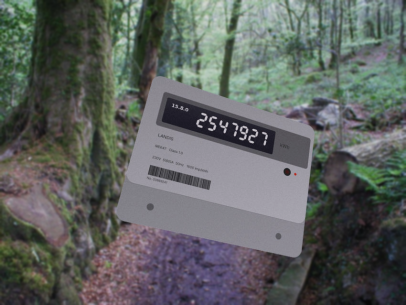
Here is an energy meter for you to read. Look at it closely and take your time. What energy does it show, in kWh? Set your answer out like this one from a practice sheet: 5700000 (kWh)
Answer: 2547927 (kWh)
